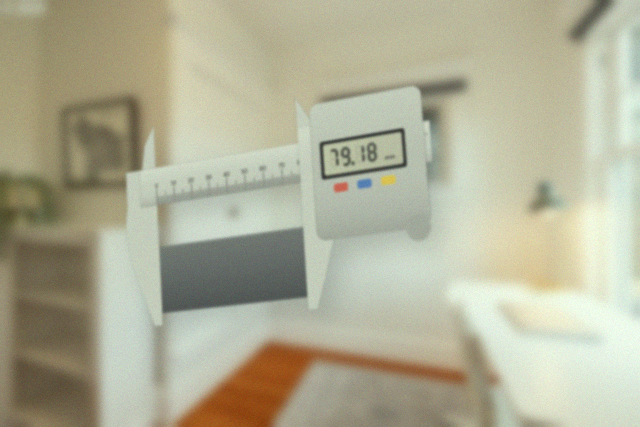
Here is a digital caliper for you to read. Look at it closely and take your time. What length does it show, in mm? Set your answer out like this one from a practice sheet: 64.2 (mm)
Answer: 79.18 (mm)
